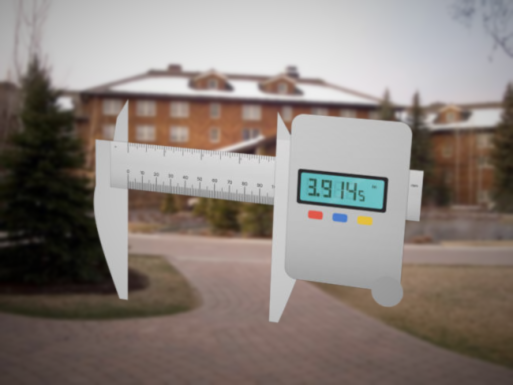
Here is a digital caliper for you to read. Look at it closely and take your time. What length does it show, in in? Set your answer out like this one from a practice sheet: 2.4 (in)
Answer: 3.9145 (in)
